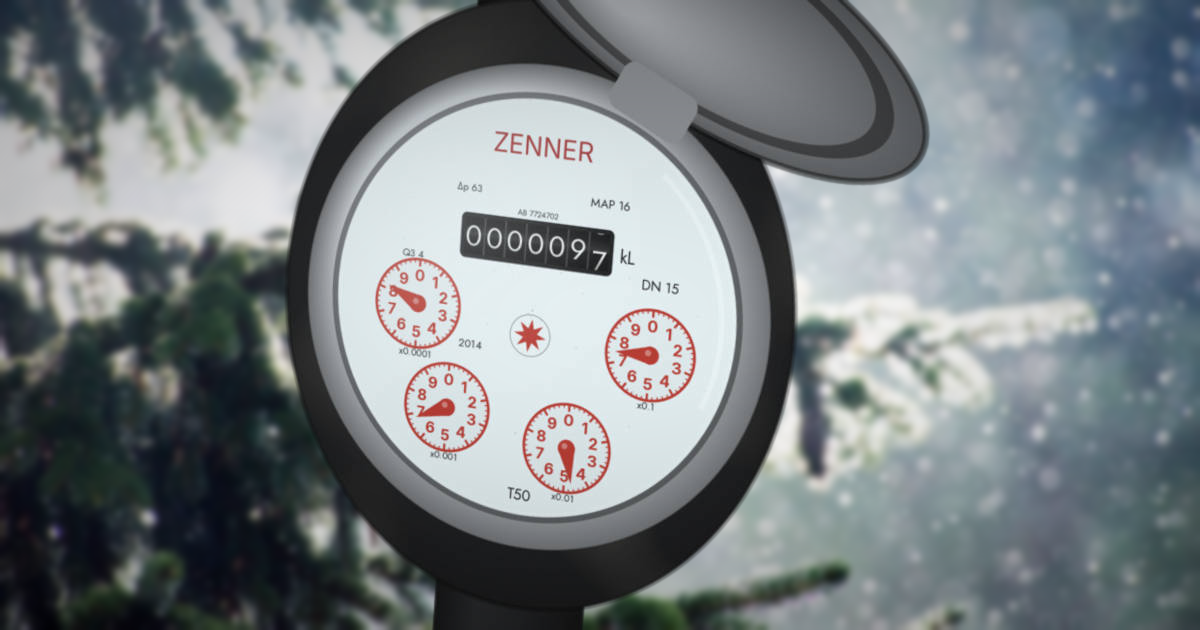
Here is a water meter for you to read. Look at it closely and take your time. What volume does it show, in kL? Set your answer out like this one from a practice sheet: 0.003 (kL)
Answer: 96.7468 (kL)
